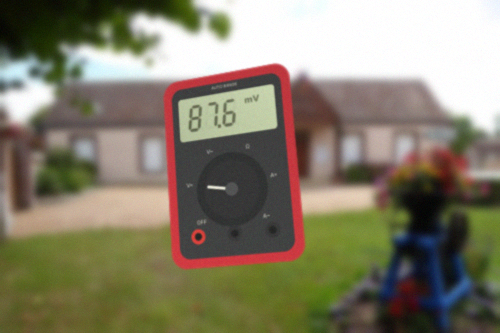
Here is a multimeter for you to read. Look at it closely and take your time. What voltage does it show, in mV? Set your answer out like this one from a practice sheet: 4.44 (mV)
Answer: 87.6 (mV)
